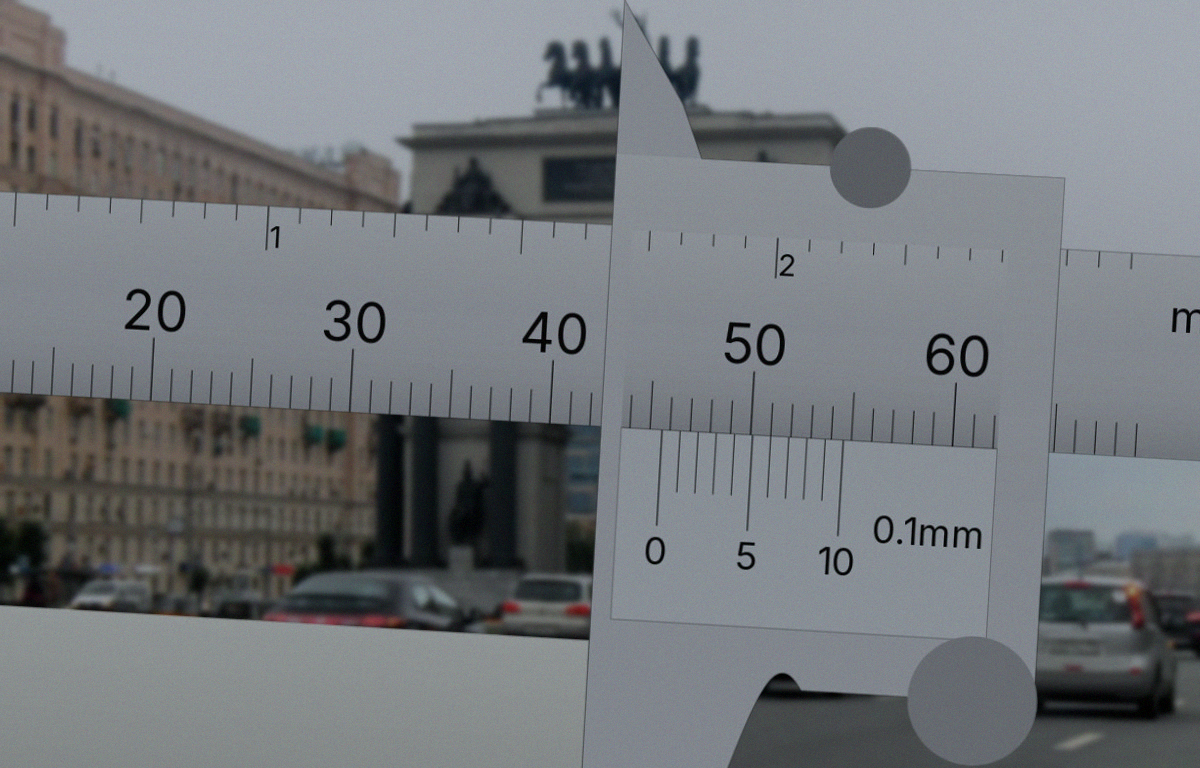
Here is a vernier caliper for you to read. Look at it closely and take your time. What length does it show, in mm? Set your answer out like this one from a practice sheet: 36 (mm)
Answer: 45.6 (mm)
